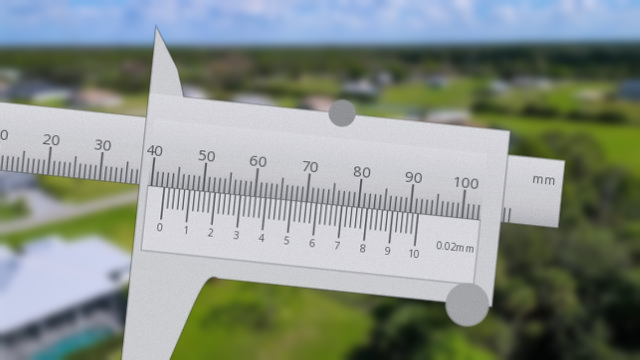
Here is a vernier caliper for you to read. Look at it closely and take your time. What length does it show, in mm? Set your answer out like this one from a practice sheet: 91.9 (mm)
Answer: 42.5 (mm)
